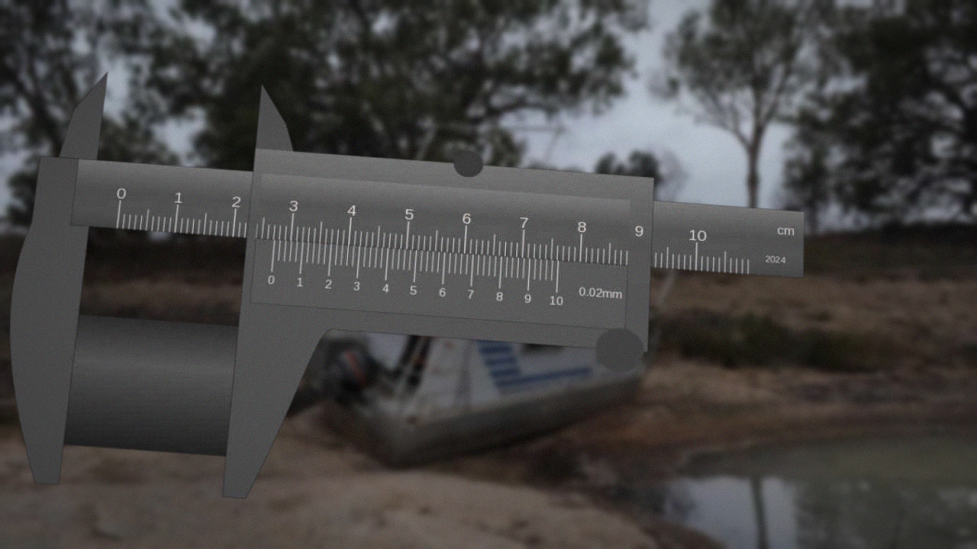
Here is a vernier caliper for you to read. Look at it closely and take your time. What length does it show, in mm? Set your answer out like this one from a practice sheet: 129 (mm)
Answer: 27.2 (mm)
